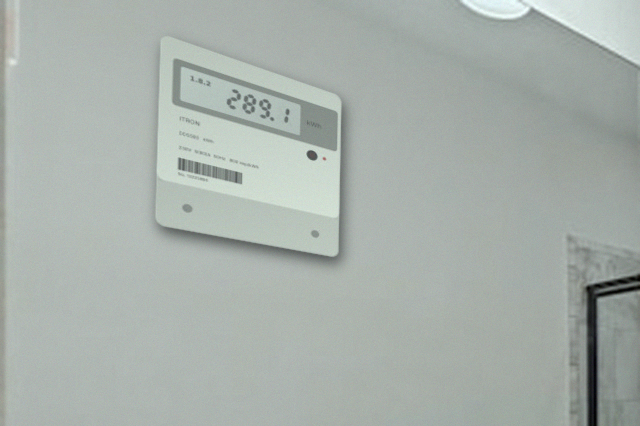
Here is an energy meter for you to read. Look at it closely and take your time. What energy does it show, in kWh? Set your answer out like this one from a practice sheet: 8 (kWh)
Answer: 289.1 (kWh)
